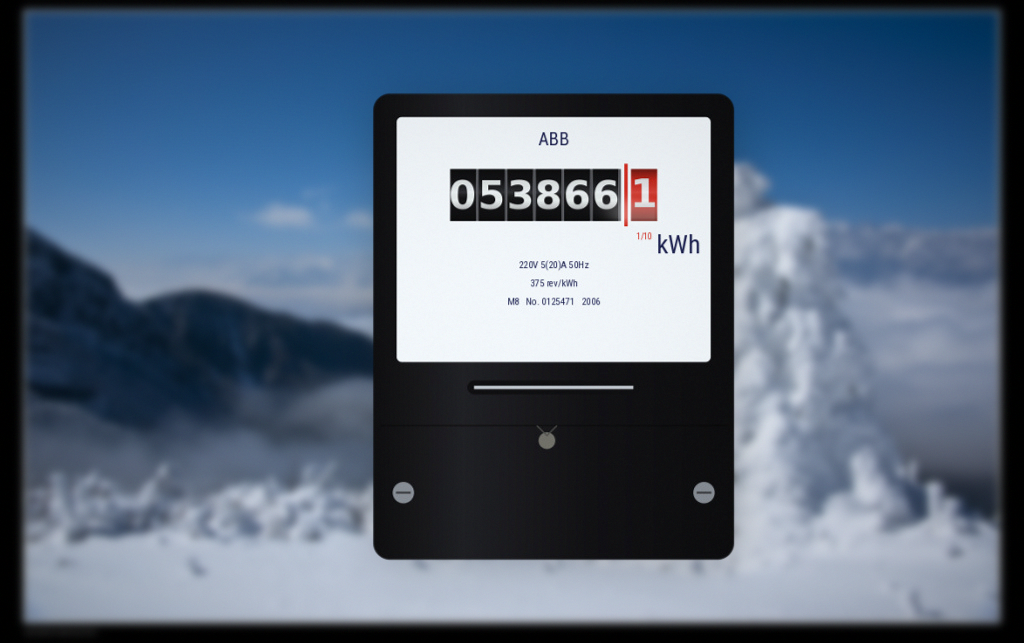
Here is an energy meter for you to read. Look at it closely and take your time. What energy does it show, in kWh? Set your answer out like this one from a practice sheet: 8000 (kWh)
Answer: 53866.1 (kWh)
